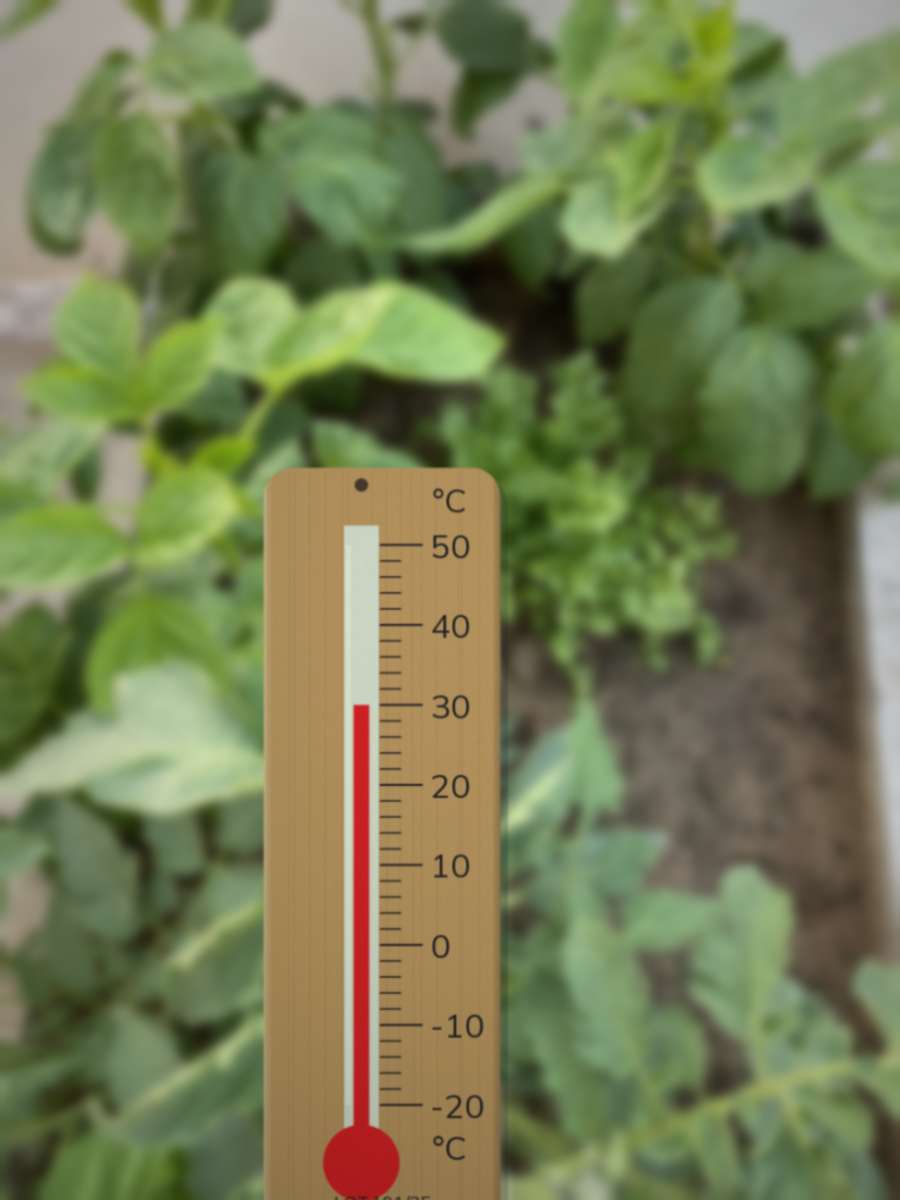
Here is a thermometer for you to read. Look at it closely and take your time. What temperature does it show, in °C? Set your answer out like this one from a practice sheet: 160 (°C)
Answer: 30 (°C)
